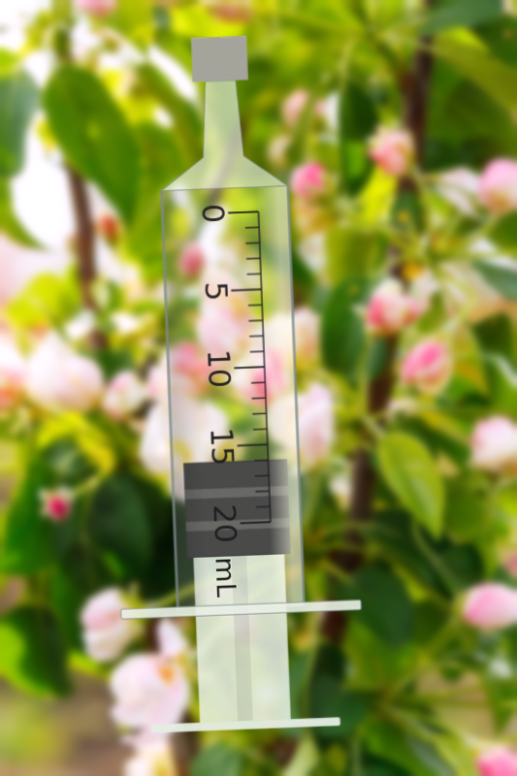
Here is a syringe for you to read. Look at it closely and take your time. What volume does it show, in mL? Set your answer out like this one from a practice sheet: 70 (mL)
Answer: 16 (mL)
